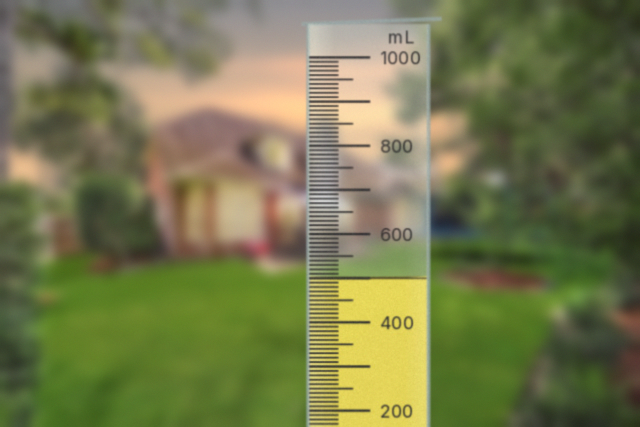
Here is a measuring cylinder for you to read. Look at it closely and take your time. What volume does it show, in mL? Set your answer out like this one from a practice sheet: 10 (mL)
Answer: 500 (mL)
